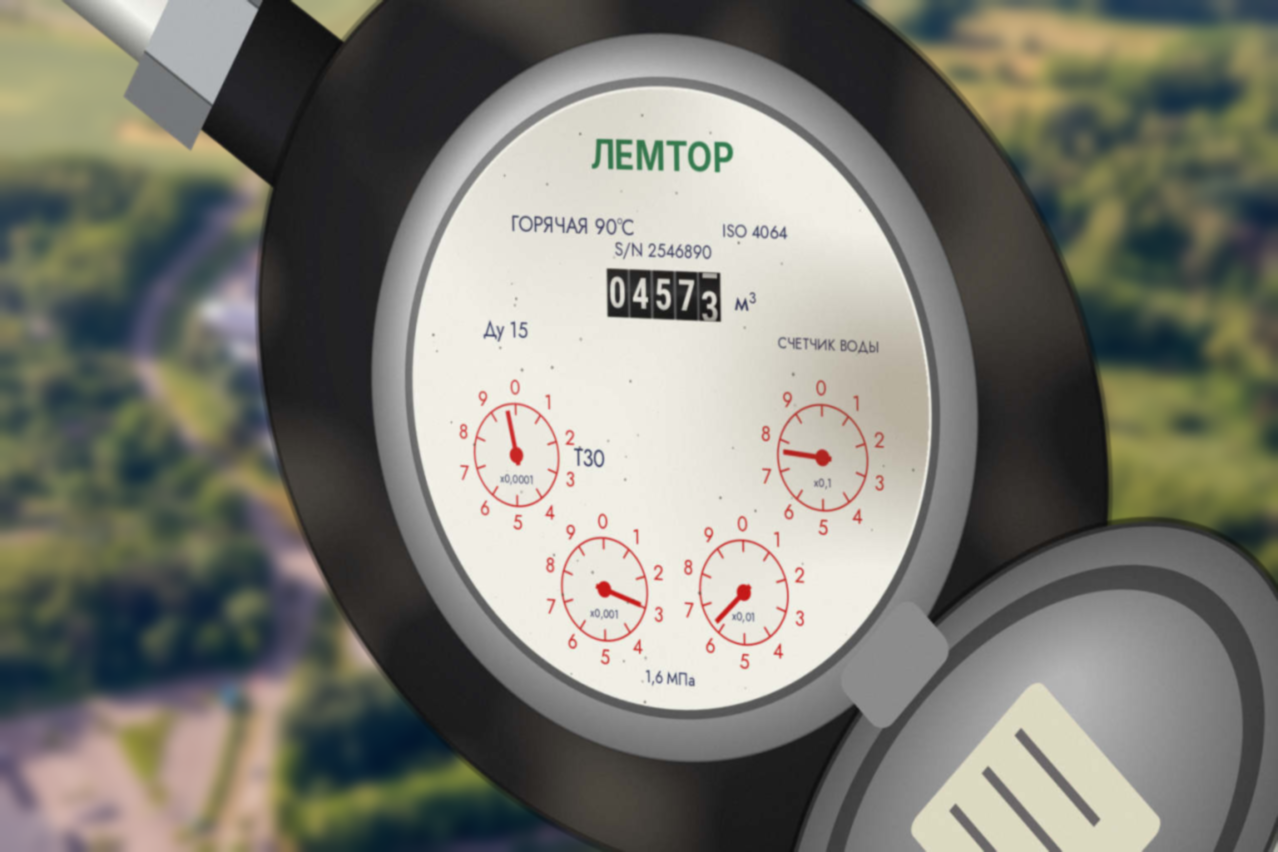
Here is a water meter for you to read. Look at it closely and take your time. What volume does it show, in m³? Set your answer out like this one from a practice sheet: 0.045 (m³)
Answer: 4572.7629 (m³)
